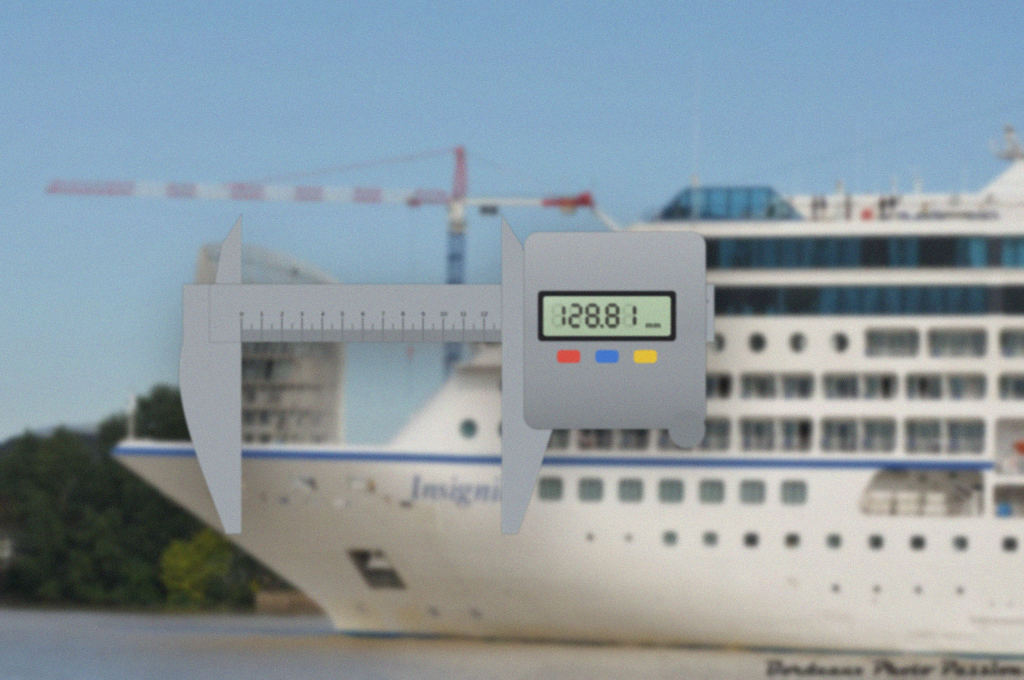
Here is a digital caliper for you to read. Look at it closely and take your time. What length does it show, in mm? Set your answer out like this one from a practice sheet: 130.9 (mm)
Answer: 128.81 (mm)
